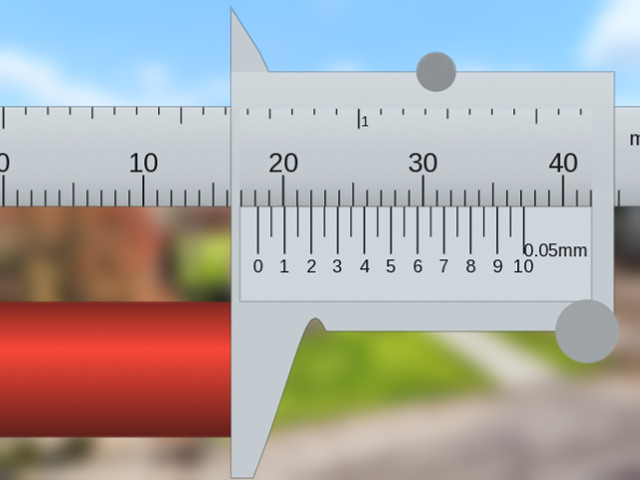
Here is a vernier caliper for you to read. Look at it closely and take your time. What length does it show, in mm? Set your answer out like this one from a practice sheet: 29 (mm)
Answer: 18.2 (mm)
